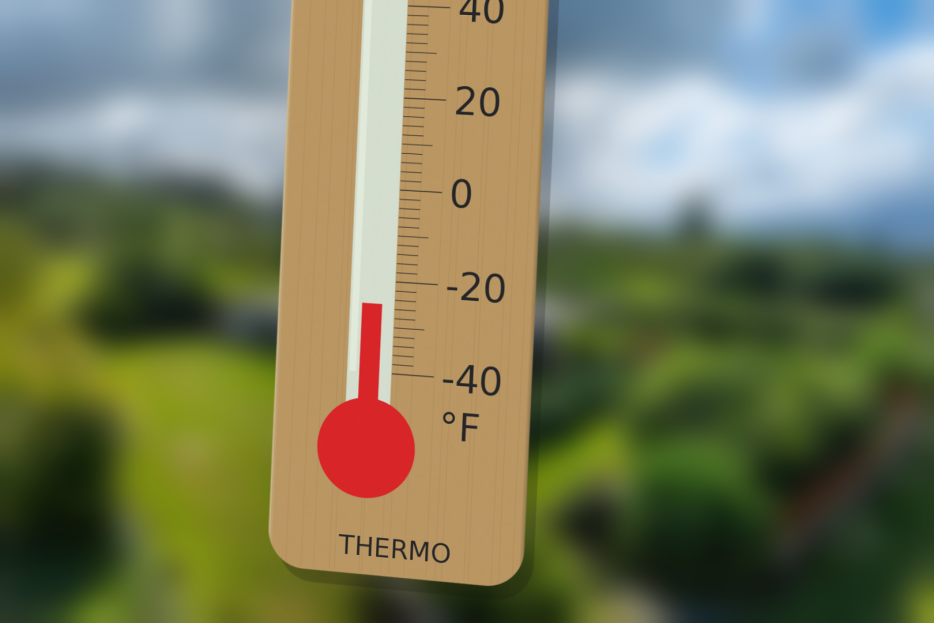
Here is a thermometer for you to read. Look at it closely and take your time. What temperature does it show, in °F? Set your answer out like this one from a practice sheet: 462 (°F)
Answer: -25 (°F)
